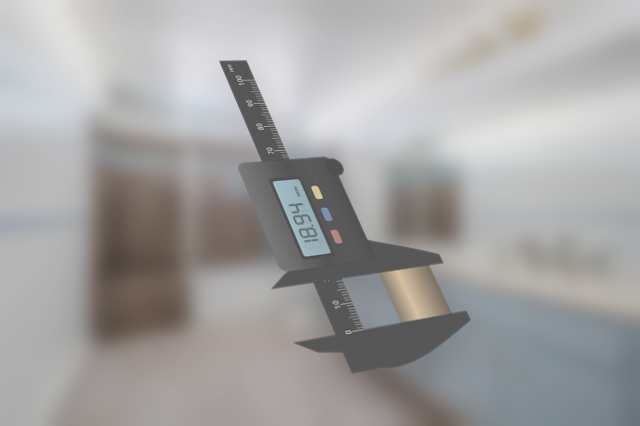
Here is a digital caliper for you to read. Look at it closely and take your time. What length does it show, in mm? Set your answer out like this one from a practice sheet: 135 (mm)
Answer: 18.94 (mm)
